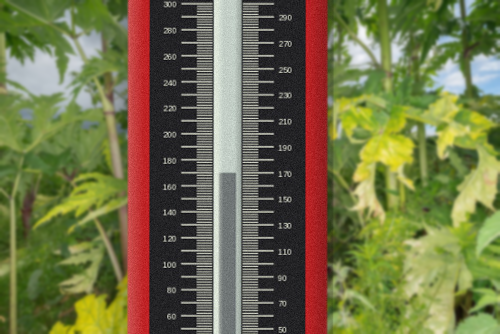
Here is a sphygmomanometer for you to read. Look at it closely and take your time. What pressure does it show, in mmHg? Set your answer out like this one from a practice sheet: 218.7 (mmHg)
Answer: 170 (mmHg)
